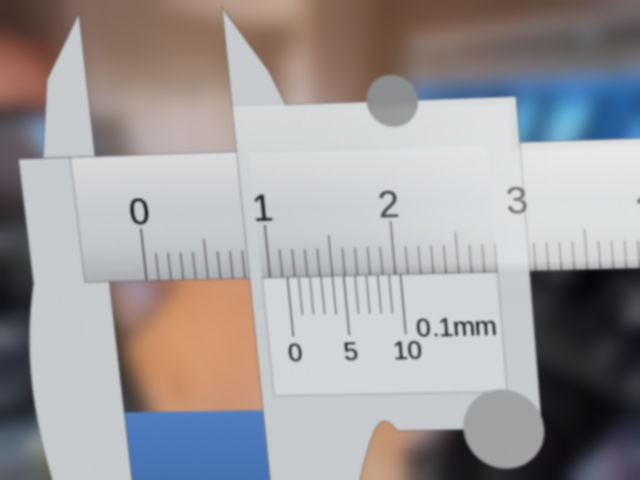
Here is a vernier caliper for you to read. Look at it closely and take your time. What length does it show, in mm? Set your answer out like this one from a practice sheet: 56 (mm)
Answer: 11.4 (mm)
